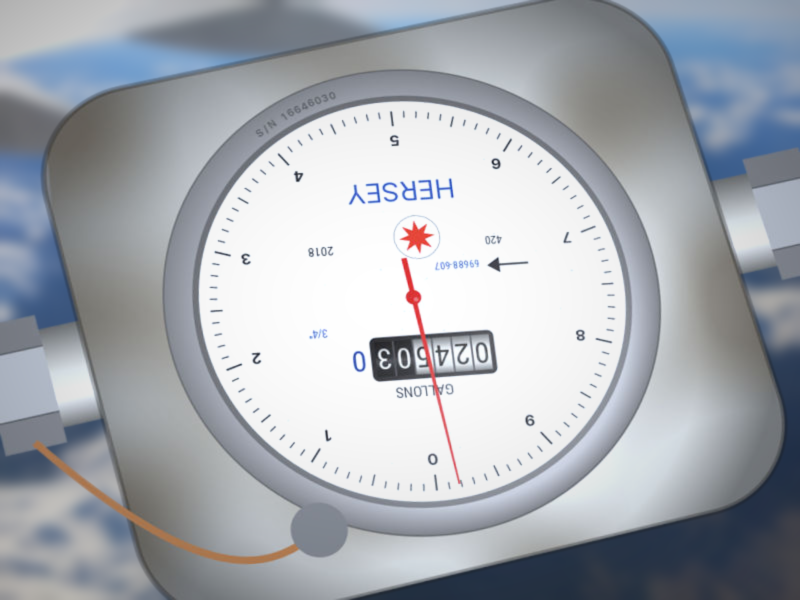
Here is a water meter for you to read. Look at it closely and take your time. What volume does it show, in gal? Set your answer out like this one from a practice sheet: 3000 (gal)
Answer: 245029.8 (gal)
